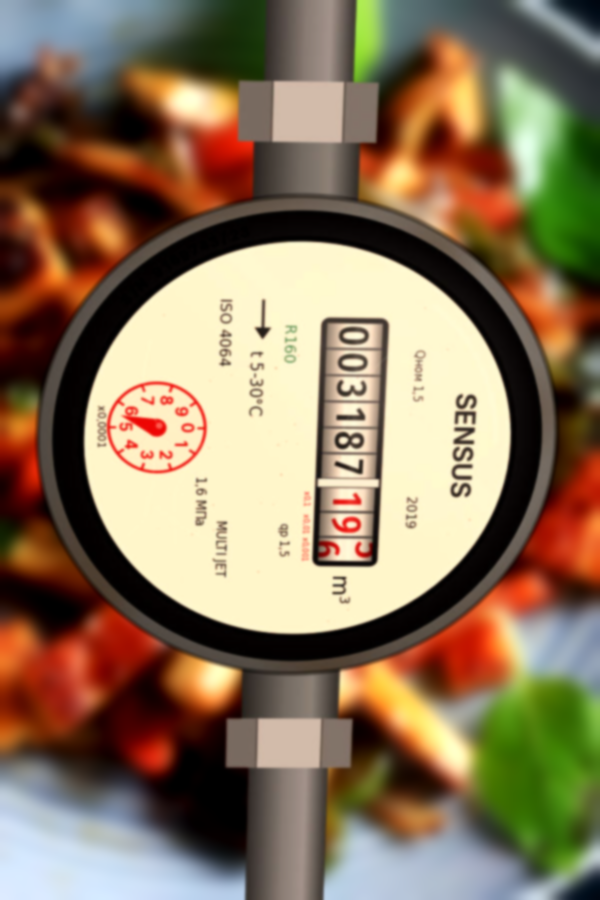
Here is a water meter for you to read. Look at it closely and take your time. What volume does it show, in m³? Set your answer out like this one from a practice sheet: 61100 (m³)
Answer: 3187.1955 (m³)
